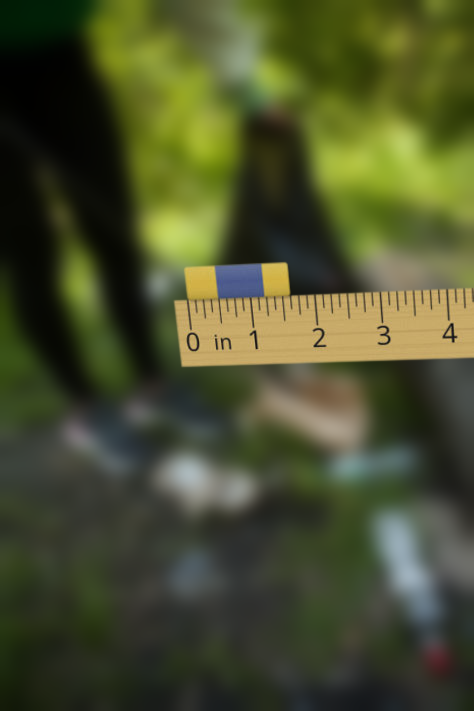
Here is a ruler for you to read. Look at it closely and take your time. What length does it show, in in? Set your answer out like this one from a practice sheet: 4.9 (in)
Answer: 1.625 (in)
